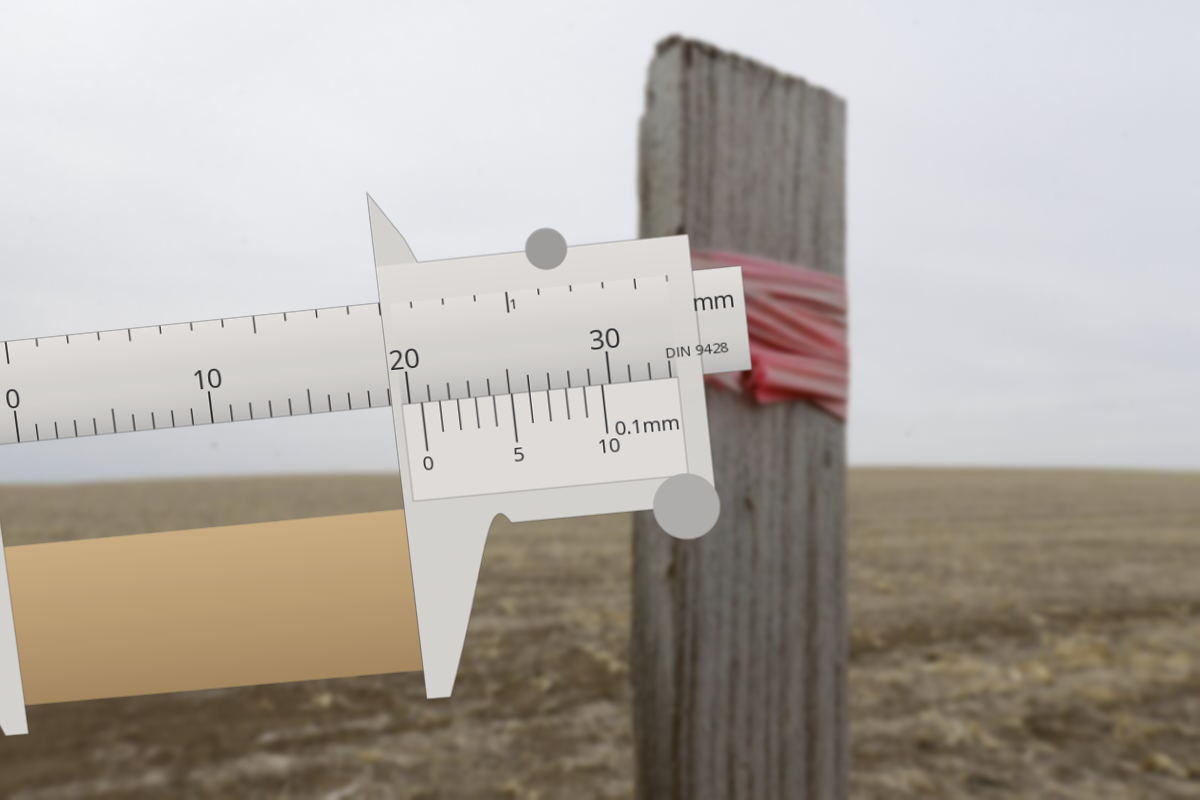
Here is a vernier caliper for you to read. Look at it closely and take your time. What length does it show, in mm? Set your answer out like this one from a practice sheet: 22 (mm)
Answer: 20.6 (mm)
